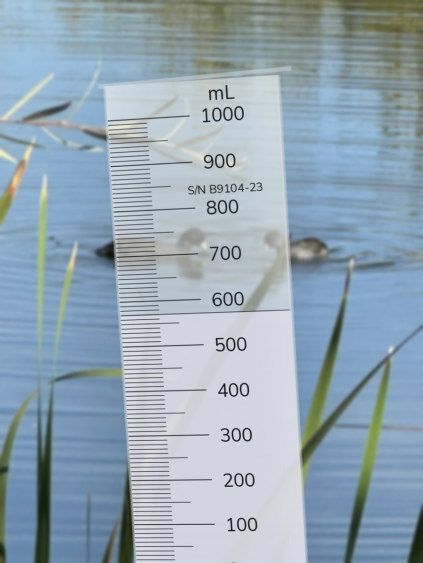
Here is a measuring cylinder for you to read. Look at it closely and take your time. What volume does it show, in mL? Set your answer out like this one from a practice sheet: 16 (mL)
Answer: 570 (mL)
